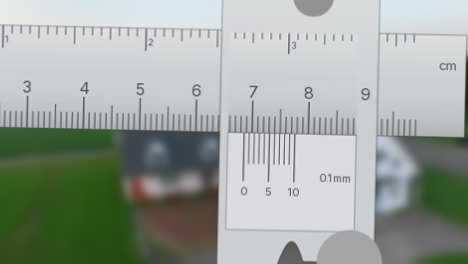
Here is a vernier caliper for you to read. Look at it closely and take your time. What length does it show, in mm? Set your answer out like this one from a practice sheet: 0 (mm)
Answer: 68.6 (mm)
